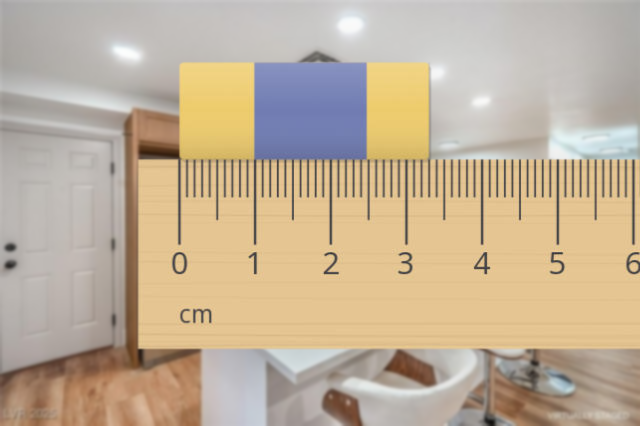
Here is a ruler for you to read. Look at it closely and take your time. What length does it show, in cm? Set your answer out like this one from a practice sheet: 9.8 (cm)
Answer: 3.3 (cm)
